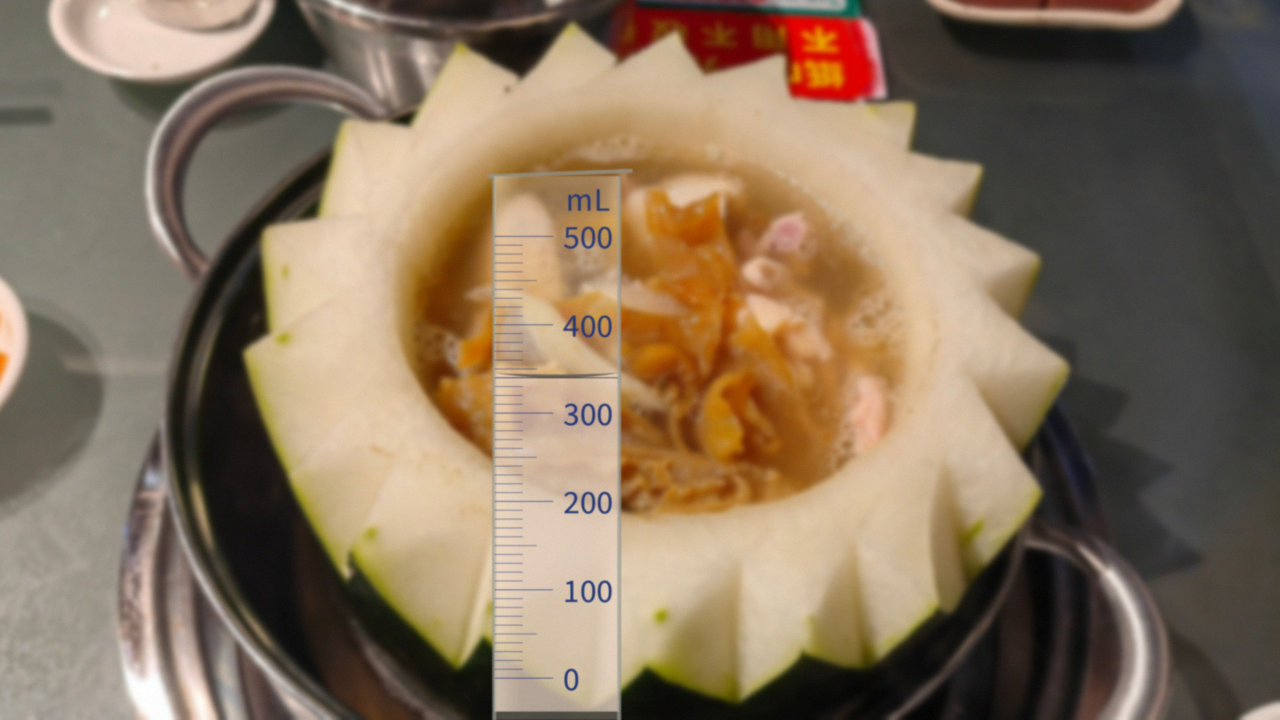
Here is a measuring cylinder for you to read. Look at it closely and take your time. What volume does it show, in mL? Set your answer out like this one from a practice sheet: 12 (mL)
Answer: 340 (mL)
